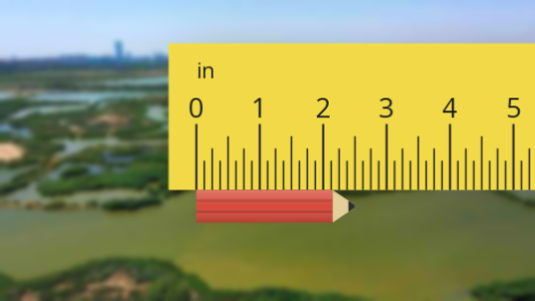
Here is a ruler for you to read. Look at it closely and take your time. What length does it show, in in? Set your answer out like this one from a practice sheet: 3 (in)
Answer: 2.5 (in)
